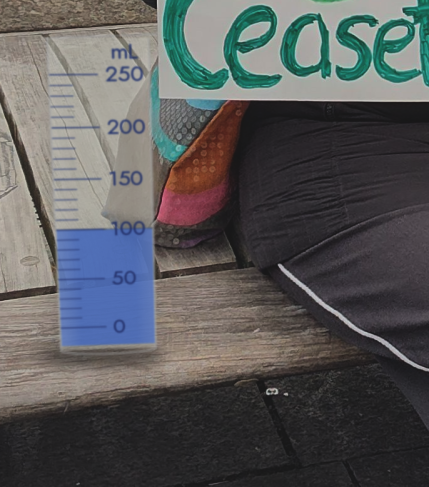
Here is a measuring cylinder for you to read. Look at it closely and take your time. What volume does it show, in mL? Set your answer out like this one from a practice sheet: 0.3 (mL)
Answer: 100 (mL)
